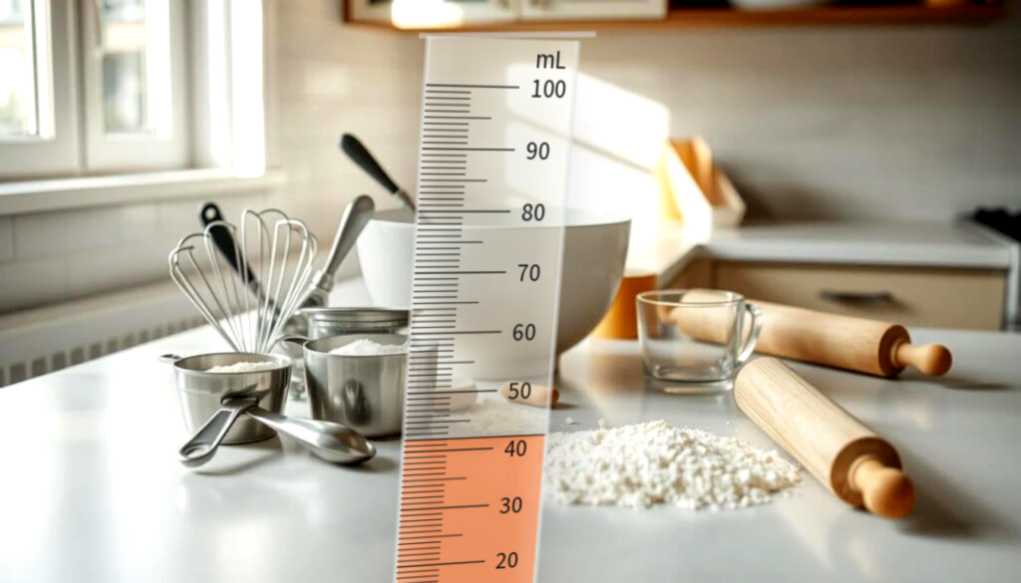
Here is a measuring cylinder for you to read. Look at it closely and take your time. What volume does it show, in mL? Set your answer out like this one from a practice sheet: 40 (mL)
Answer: 42 (mL)
